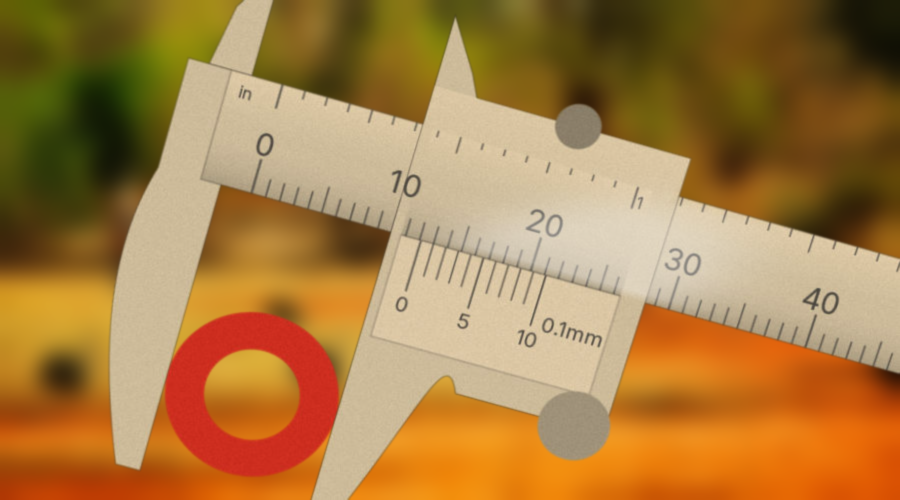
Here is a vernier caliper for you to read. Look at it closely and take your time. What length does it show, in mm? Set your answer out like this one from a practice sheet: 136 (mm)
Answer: 12.1 (mm)
